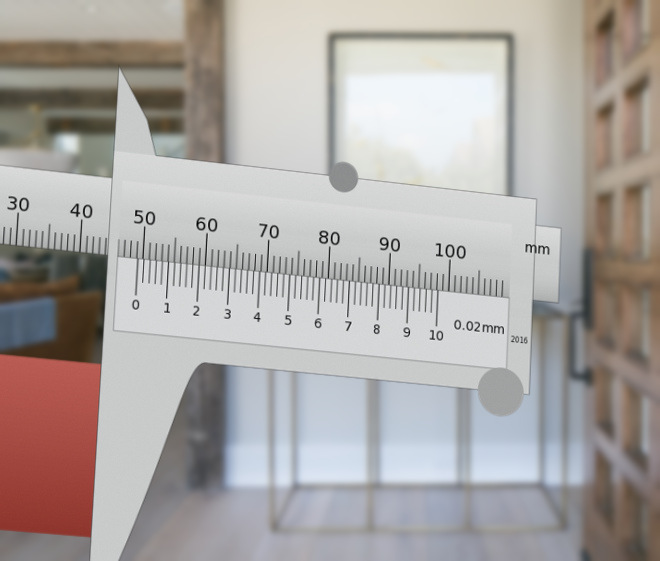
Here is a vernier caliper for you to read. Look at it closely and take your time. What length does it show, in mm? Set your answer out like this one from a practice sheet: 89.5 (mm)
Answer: 49.2 (mm)
